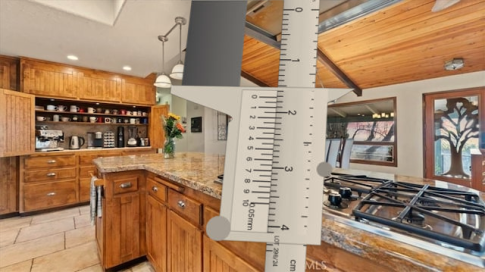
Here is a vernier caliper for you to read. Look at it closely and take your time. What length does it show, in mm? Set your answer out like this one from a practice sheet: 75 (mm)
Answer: 17.2 (mm)
